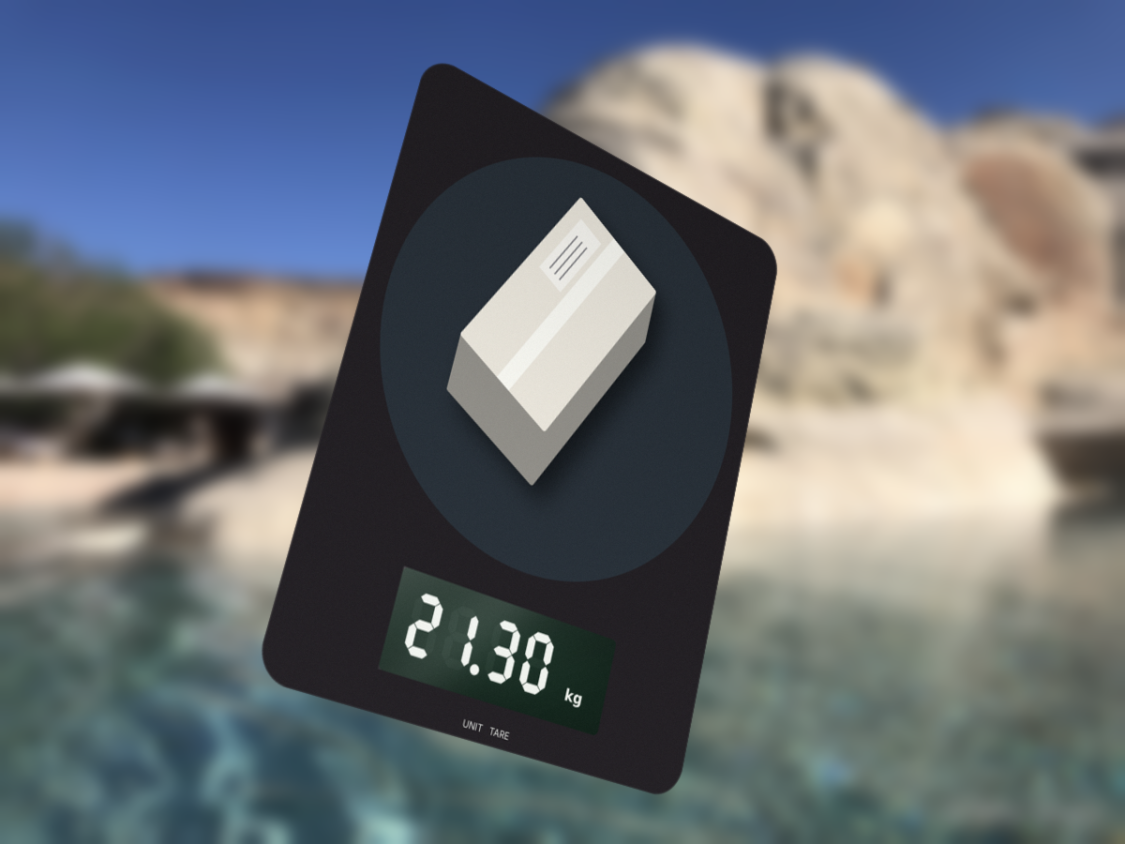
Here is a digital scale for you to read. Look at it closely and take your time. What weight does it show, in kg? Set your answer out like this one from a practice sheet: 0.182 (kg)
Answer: 21.30 (kg)
